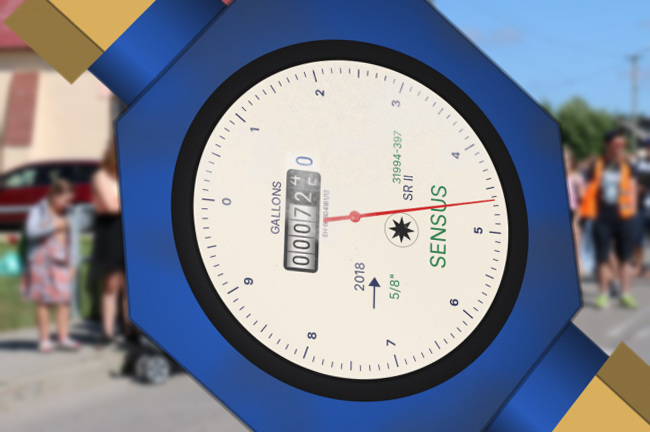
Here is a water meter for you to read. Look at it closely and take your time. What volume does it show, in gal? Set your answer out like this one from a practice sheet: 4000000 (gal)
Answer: 7244.6 (gal)
